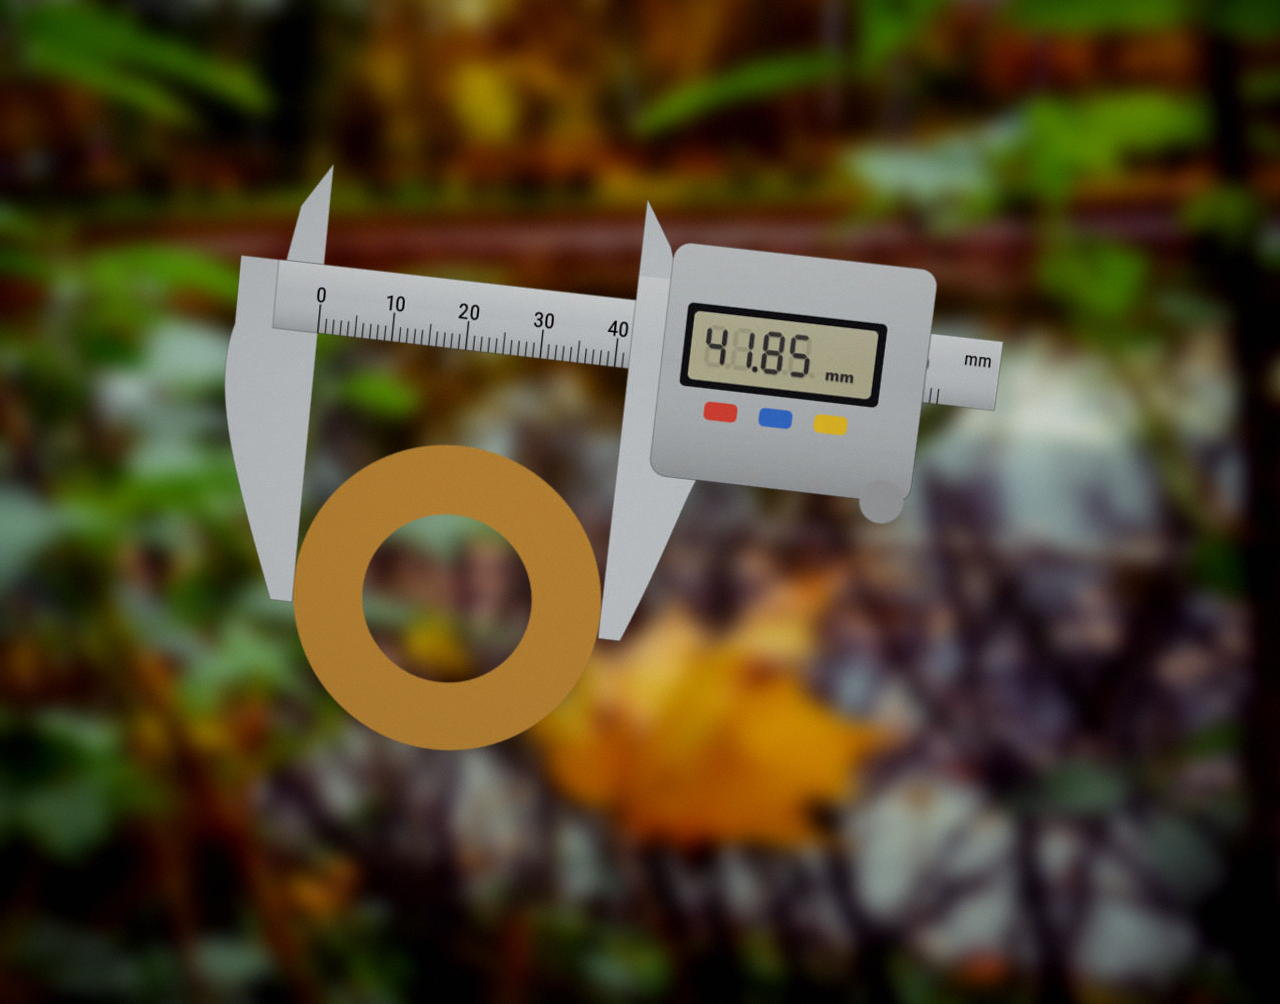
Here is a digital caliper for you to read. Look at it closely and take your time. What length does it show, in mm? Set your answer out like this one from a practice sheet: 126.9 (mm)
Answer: 41.85 (mm)
